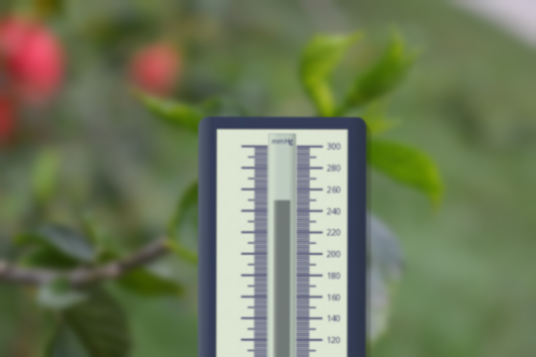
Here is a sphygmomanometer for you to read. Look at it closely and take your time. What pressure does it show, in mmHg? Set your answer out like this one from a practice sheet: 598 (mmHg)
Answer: 250 (mmHg)
